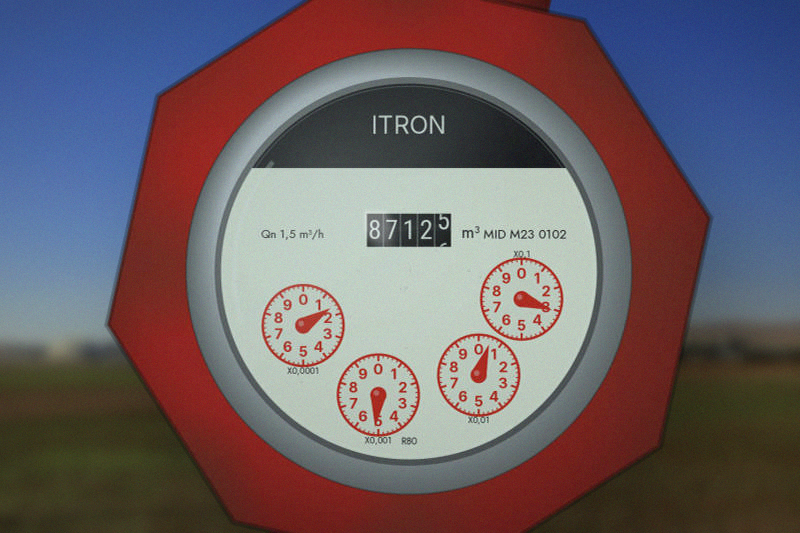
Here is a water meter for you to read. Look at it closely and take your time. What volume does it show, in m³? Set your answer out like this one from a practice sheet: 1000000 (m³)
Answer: 87125.3051 (m³)
